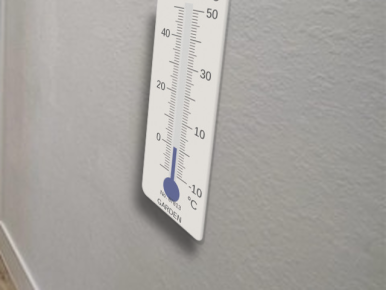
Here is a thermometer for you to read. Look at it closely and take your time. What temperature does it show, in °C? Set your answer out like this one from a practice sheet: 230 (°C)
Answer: 0 (°C)
